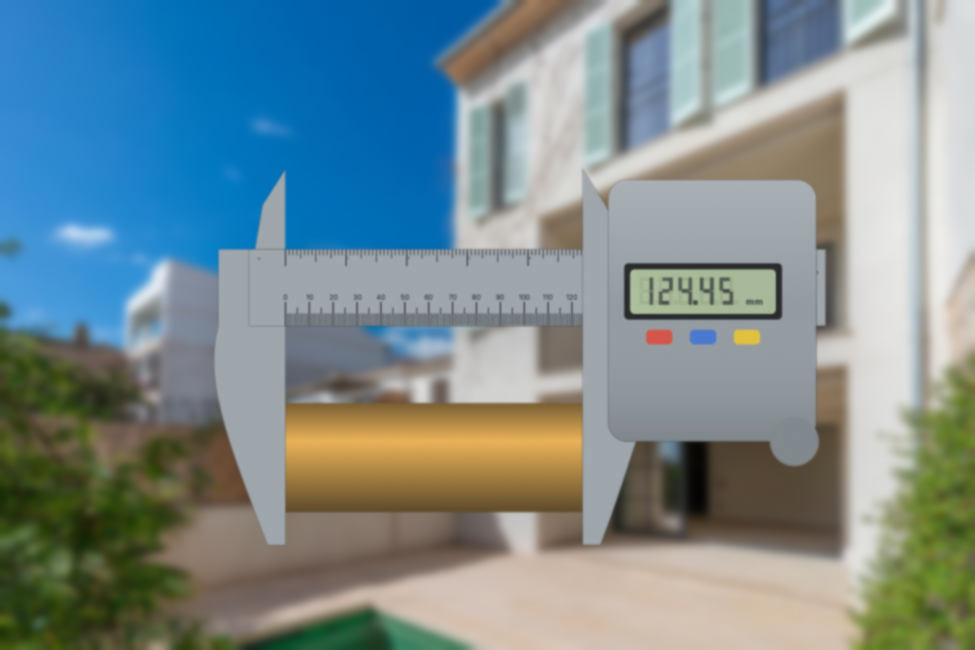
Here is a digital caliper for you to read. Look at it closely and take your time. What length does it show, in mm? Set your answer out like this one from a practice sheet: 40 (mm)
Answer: 124.45 (mm)
